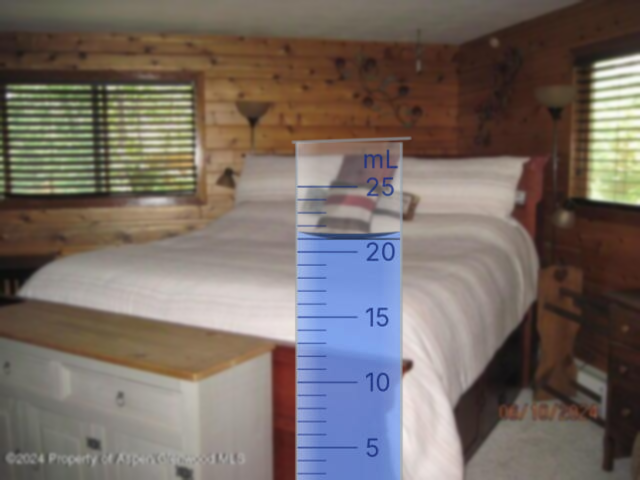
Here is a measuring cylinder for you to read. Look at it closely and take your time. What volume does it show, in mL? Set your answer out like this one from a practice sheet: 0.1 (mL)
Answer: 21 (mL)
